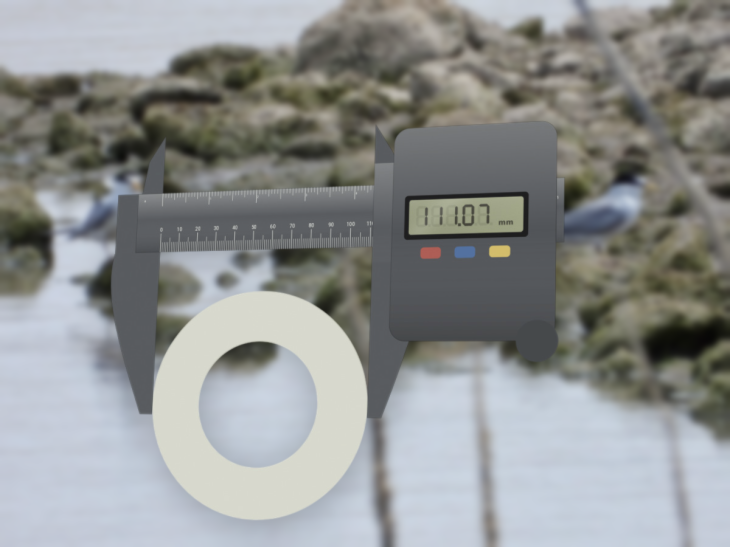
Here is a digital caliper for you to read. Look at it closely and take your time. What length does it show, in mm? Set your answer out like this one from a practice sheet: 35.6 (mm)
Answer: 111.07 (mm)
